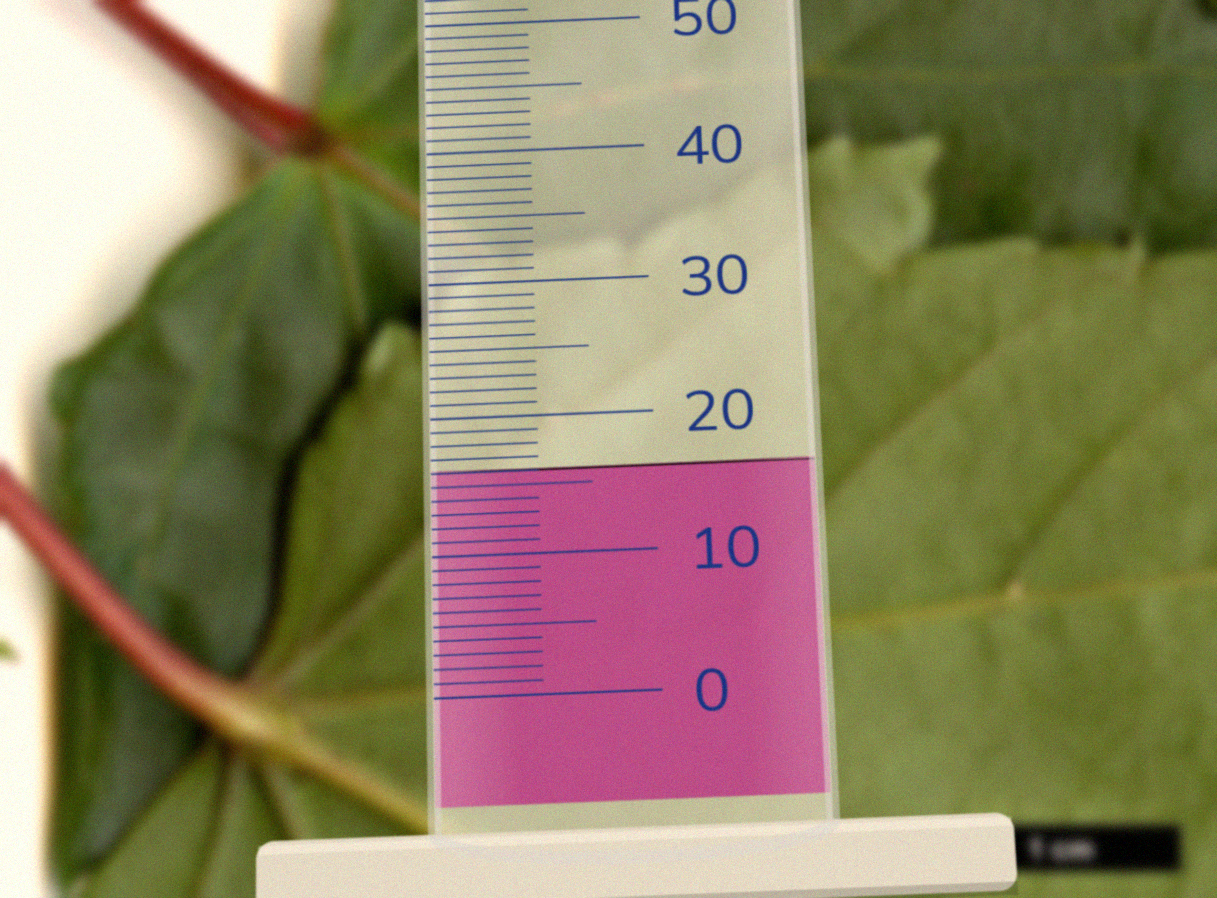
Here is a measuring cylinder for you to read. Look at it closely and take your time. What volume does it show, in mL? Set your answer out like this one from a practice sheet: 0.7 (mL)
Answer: 16 (mL)
